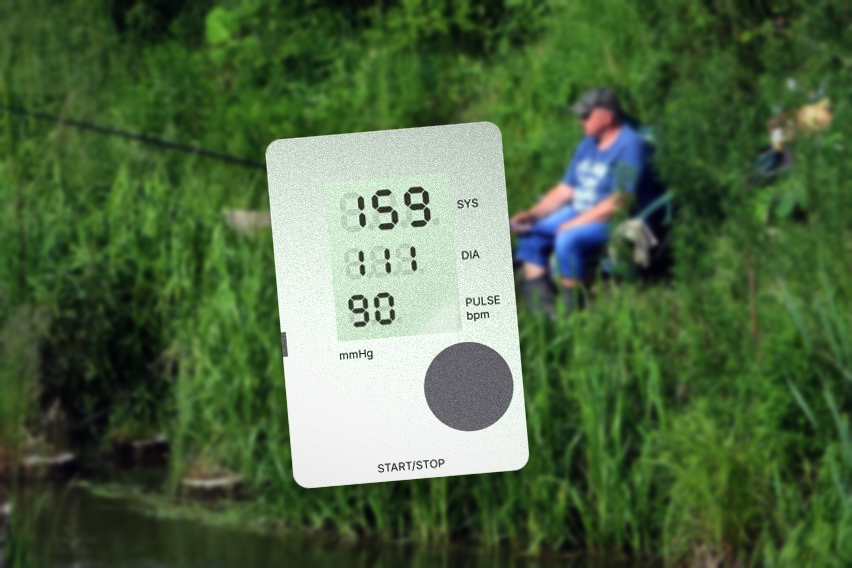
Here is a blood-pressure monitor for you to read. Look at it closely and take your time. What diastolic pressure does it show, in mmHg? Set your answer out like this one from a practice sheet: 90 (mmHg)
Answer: 111 (mmHg)
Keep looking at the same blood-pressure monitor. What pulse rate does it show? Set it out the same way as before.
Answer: 90 (bpm)
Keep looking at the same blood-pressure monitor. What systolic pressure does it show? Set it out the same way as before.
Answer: 159 (mmHg)
